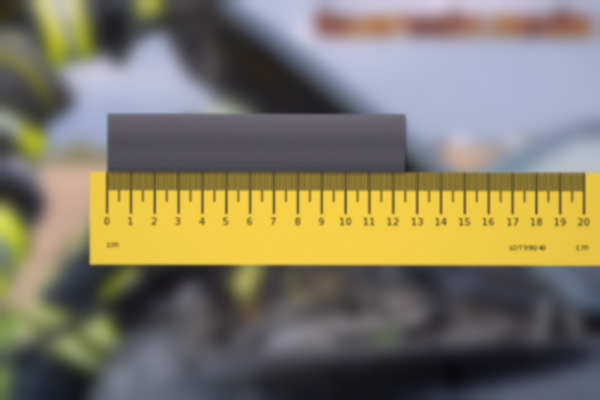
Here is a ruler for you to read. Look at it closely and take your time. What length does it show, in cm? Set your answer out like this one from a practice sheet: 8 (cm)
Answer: 12.5 (cm)
